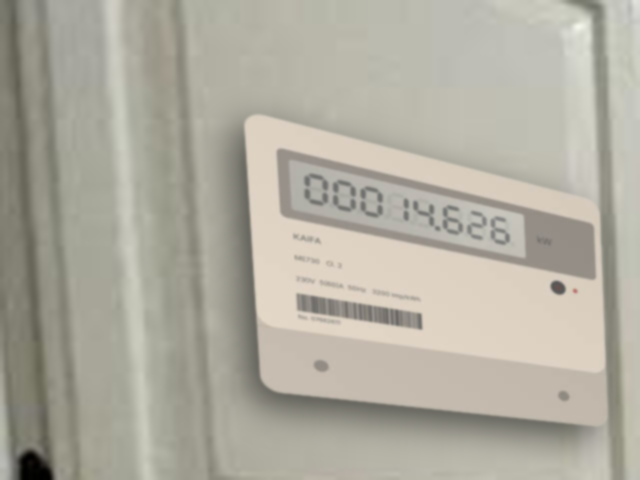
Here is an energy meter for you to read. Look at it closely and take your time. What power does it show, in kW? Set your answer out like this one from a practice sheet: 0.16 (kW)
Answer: 14.626 (kW)
